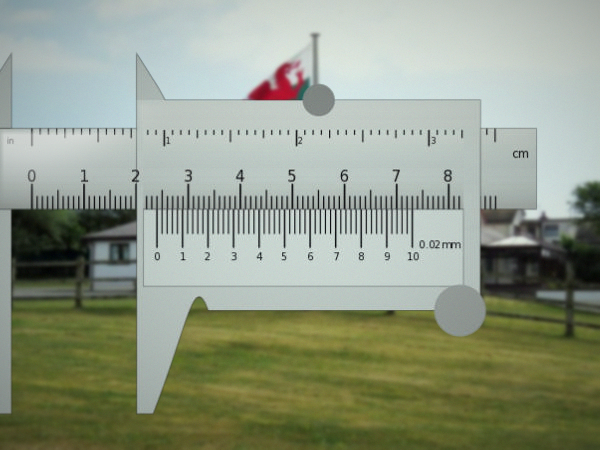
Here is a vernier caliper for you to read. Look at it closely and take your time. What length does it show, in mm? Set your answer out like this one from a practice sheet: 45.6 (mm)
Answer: 24.0 (mm)
